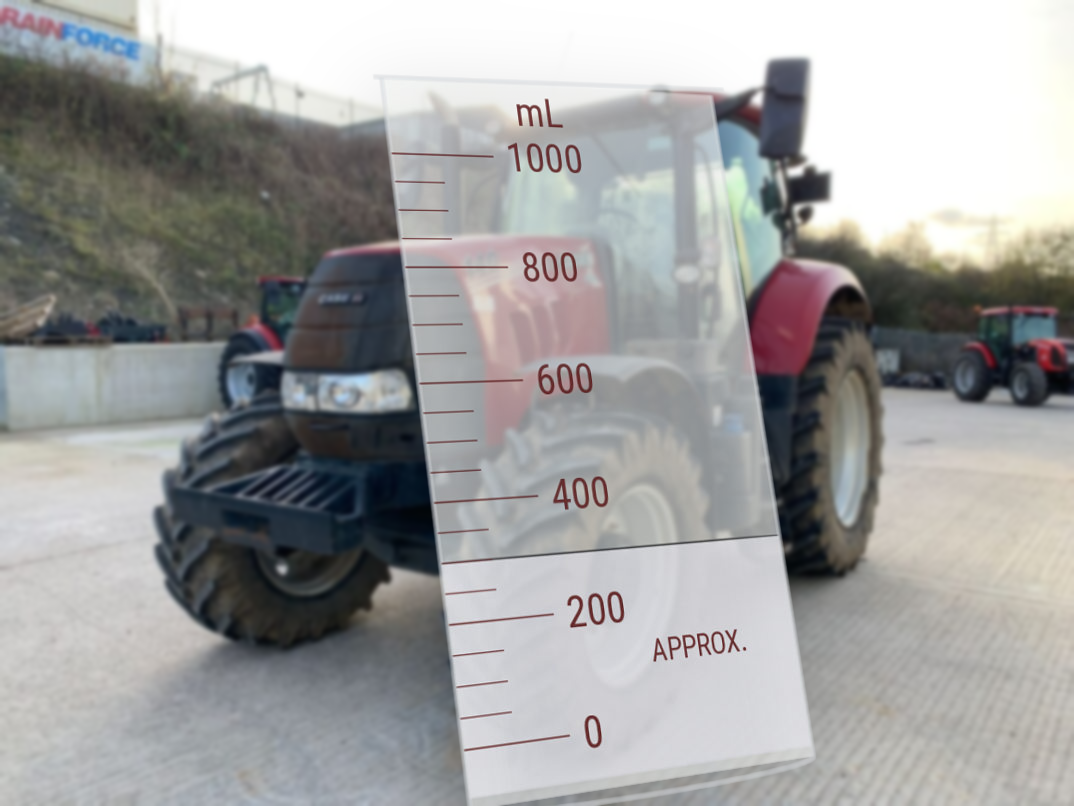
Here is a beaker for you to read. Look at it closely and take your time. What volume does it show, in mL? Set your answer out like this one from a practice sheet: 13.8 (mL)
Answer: 300 (mL)
